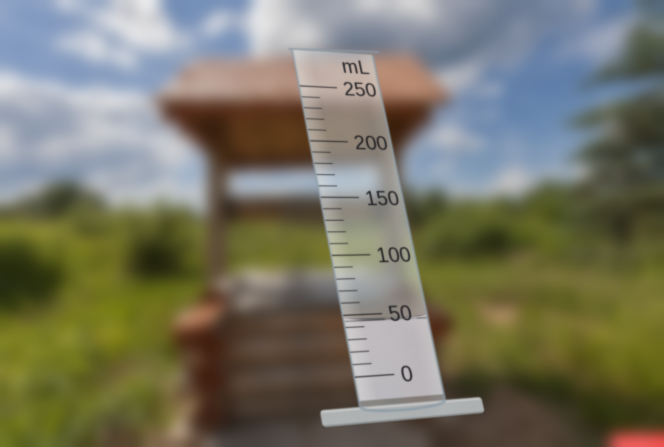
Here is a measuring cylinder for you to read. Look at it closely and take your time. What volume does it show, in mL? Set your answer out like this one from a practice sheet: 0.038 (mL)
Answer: 45 (mL)
